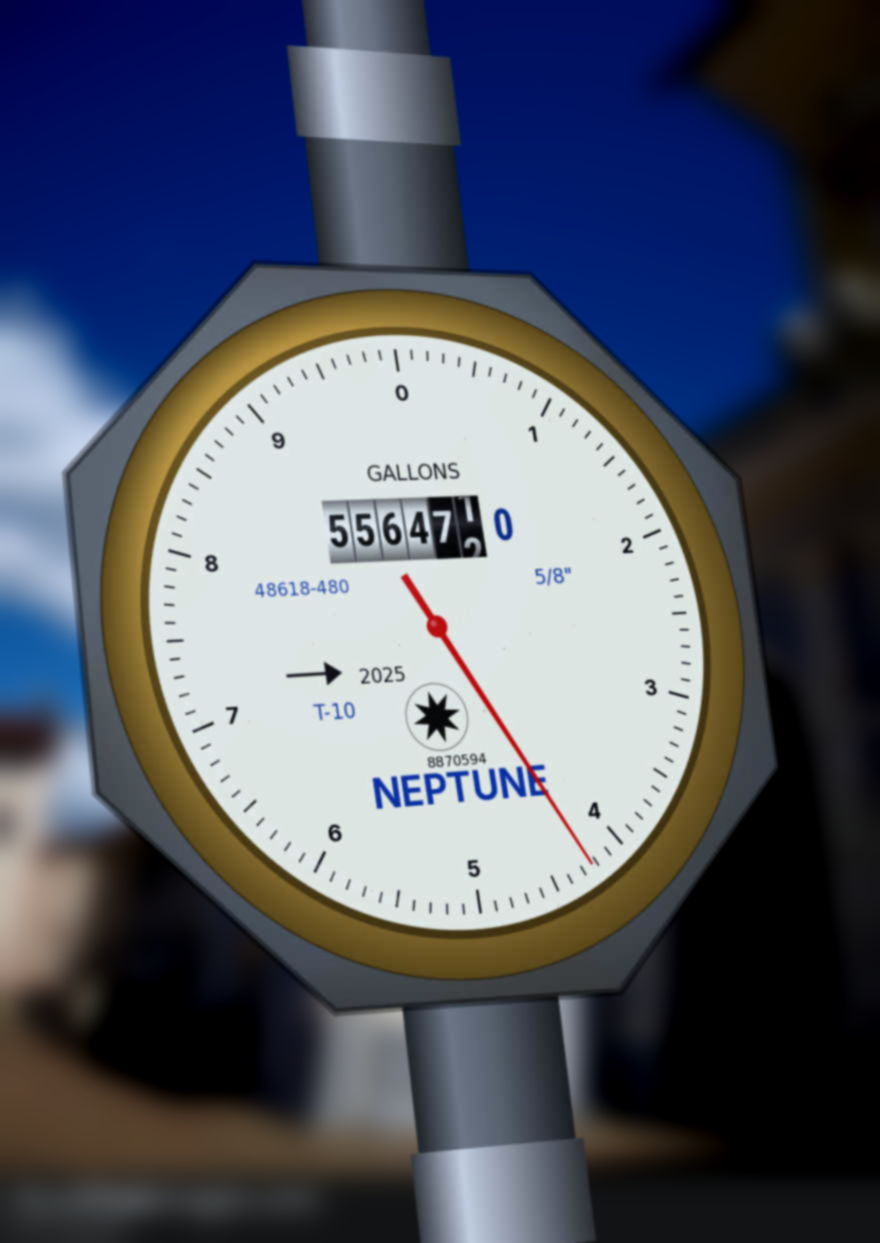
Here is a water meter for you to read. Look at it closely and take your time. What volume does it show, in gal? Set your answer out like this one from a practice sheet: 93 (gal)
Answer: 5564714.2 (gal)
